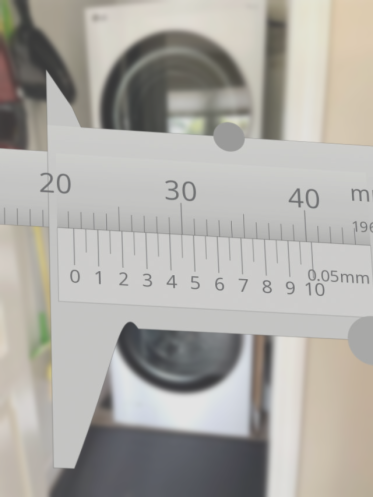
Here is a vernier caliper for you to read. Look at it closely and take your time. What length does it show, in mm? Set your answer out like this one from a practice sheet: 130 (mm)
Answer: 21.4 (mm)
